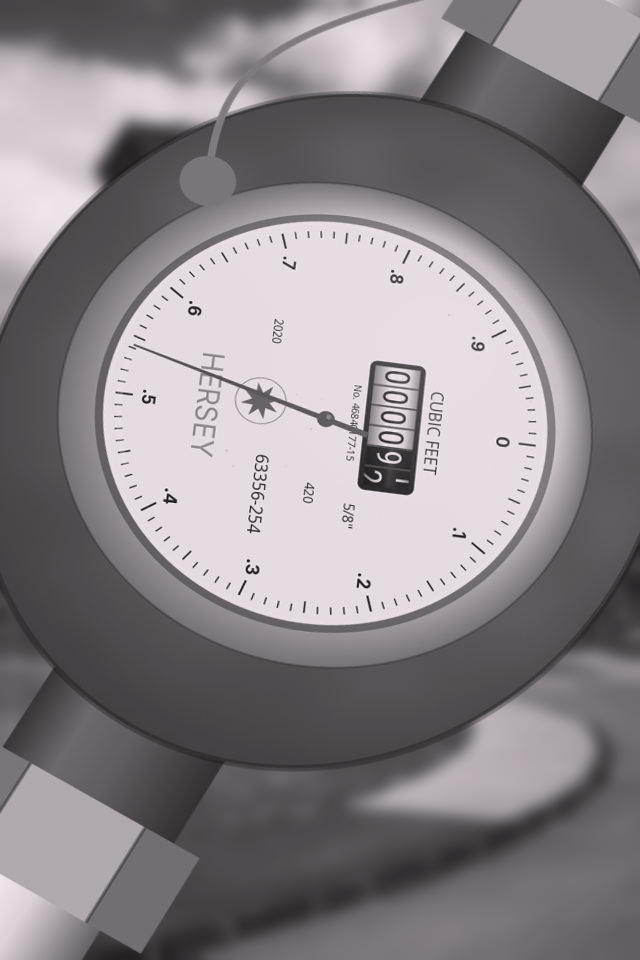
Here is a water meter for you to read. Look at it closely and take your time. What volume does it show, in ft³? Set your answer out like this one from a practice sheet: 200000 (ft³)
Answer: 91.54 (ft³)
